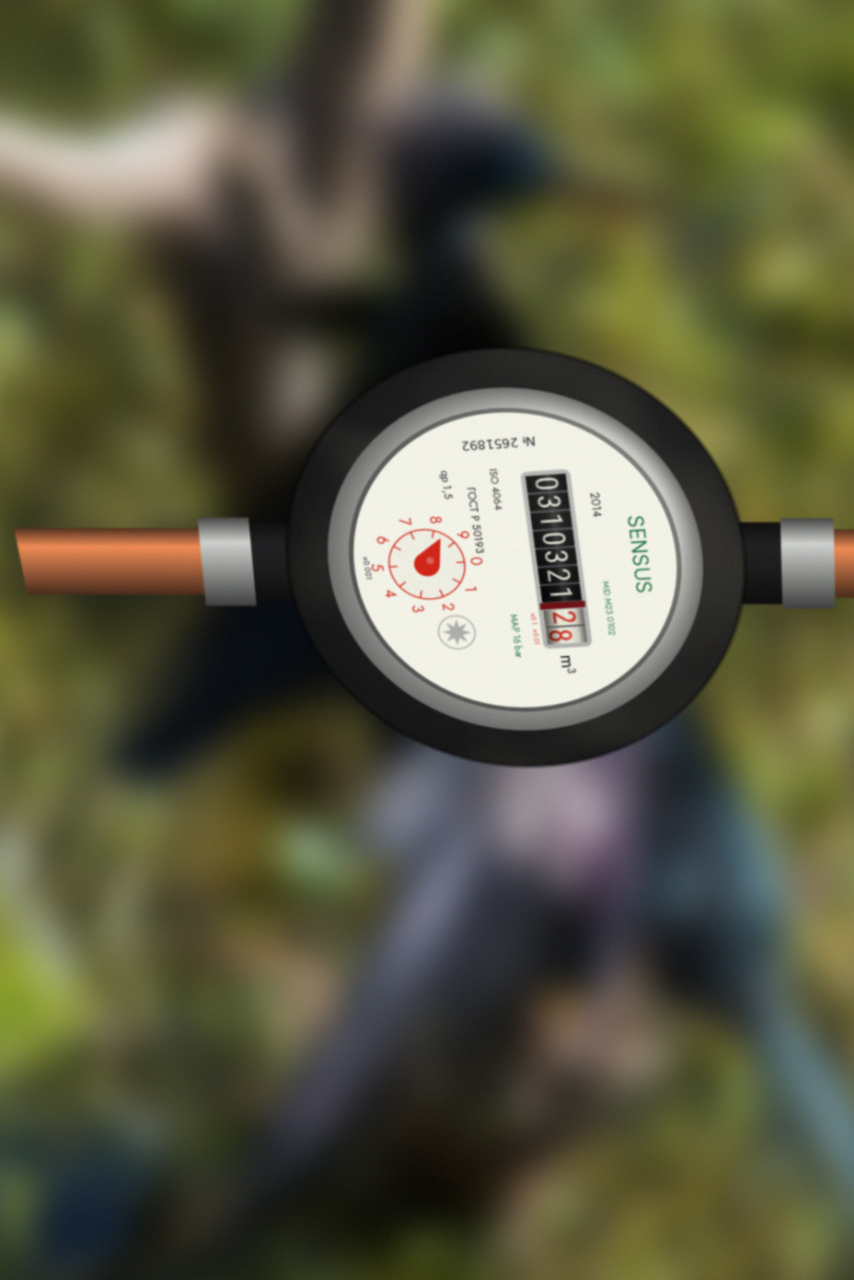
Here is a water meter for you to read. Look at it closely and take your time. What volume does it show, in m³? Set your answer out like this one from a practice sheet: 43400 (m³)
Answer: 310321.278 (m³)
